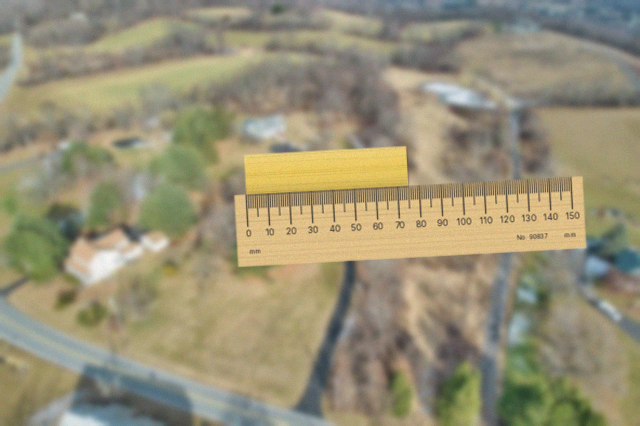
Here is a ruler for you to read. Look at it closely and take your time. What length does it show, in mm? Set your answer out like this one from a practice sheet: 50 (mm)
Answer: 75 (mm)
